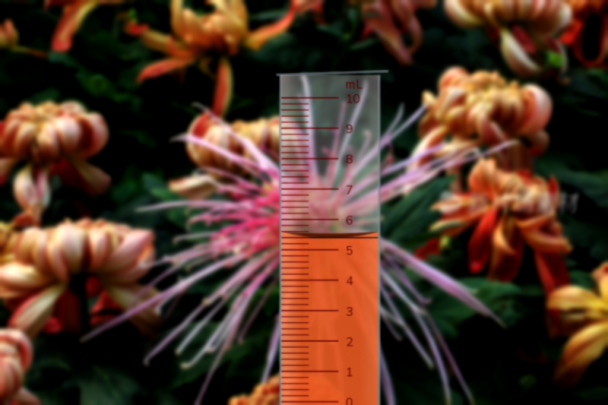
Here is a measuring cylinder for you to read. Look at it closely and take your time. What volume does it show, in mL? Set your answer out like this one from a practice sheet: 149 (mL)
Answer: 5.4 (mL)
